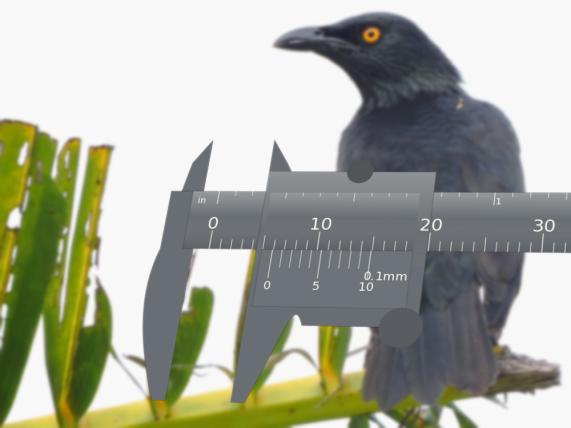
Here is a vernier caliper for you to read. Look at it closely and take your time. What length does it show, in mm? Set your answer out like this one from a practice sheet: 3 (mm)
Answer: 5.9 (mm)
